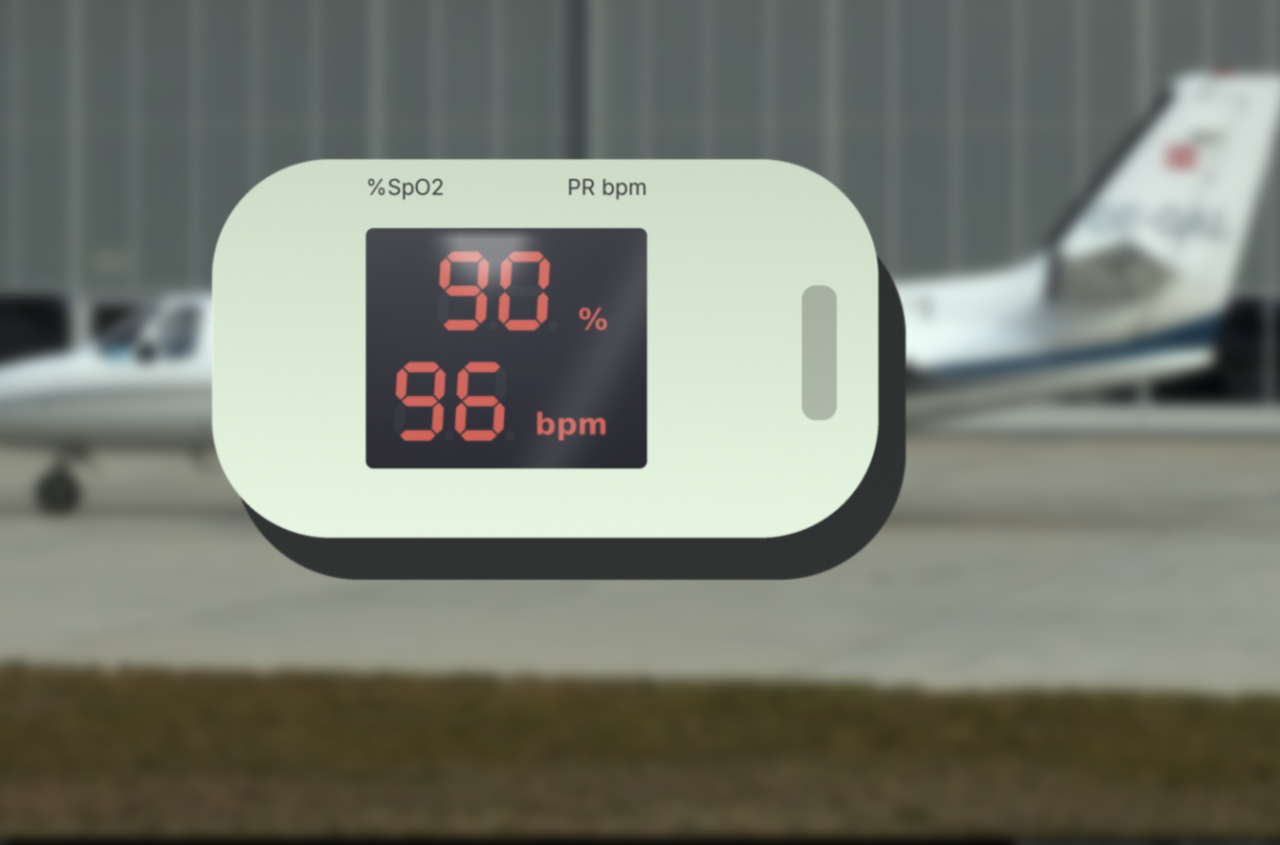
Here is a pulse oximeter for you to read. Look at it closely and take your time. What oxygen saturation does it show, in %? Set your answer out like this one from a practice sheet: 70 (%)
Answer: 90 (%)
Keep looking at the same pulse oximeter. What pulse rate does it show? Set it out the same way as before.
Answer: 96 (bpm)
